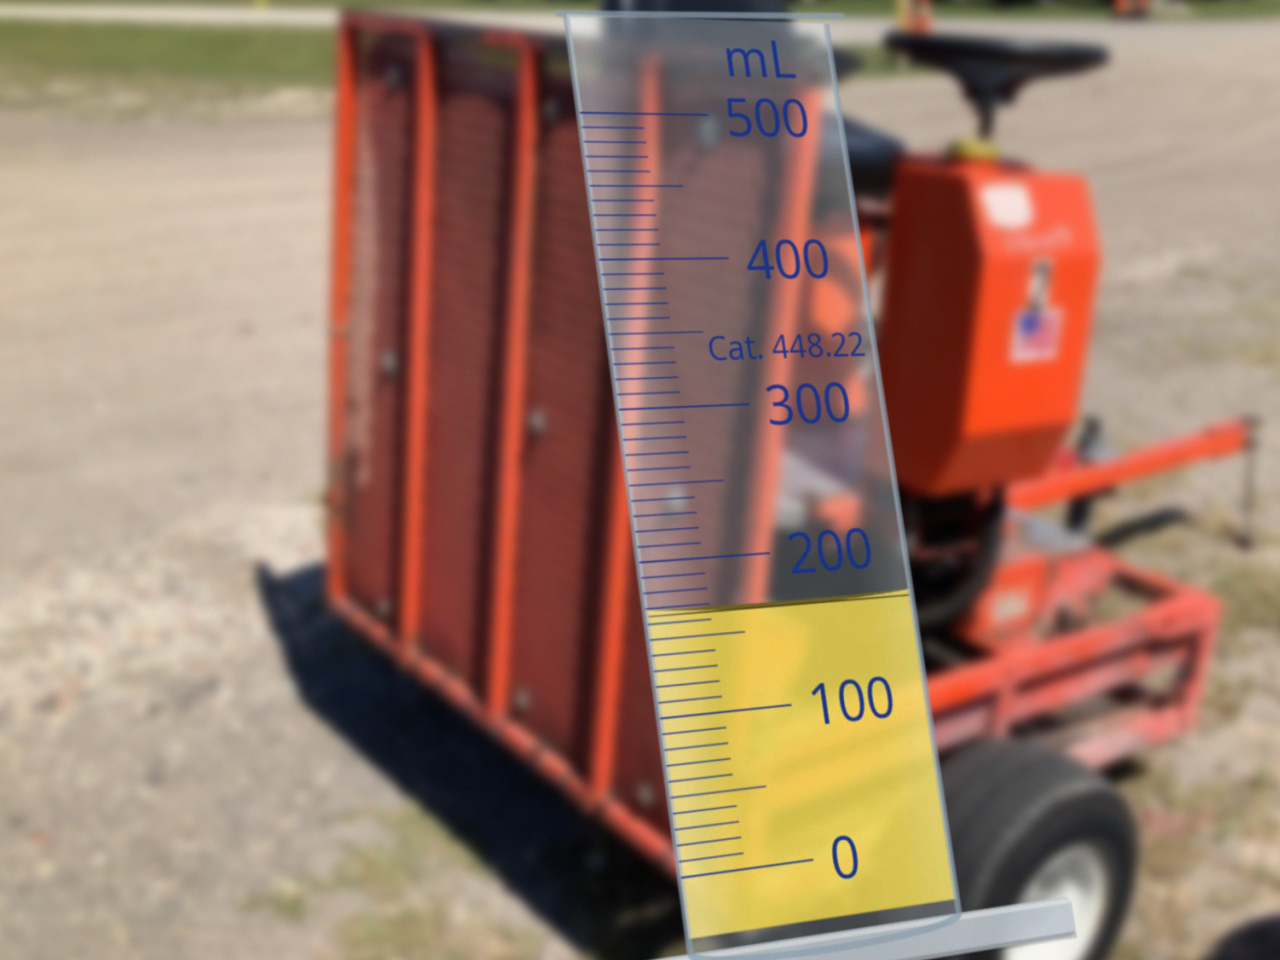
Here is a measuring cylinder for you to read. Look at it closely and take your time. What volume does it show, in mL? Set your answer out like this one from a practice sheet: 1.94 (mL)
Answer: 165 (mL)
